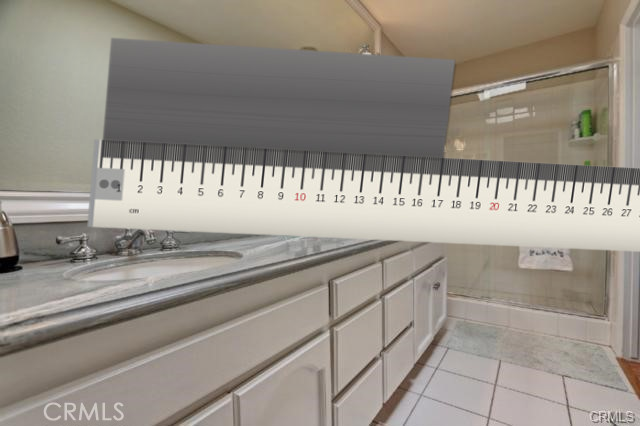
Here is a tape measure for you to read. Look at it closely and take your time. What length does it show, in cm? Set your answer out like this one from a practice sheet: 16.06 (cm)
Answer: 17 (cm)
